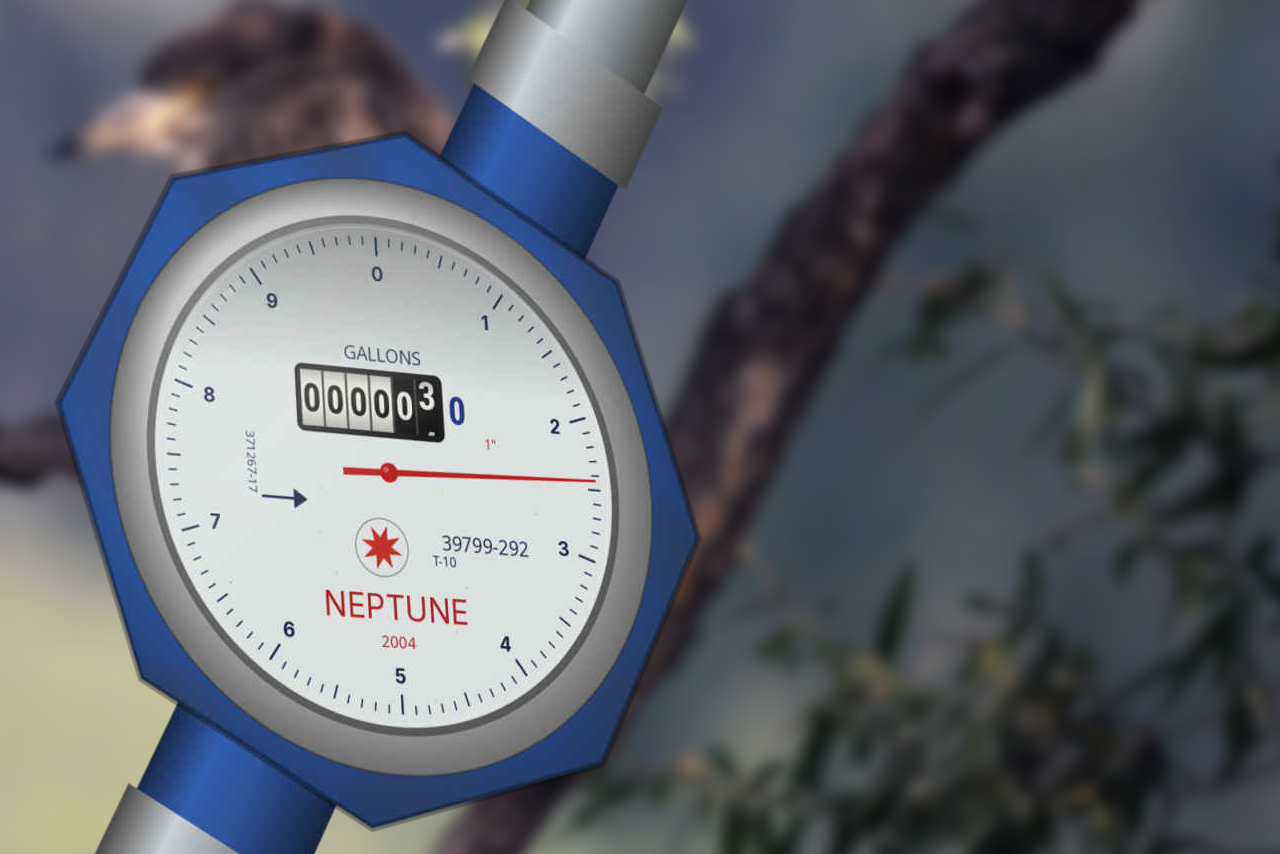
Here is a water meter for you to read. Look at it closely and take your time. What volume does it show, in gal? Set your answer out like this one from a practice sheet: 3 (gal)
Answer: 32.4 (gal)
